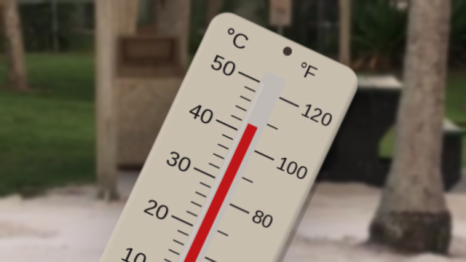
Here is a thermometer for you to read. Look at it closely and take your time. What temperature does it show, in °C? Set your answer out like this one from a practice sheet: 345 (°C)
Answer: 42 (°C)
